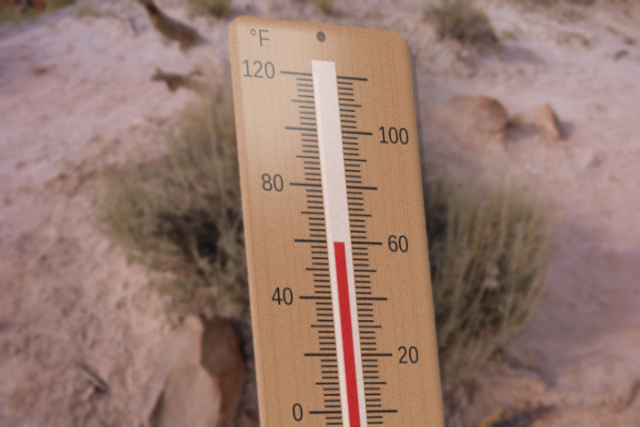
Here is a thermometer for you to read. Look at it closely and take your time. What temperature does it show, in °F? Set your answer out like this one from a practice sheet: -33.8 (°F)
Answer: 60 (°F)
